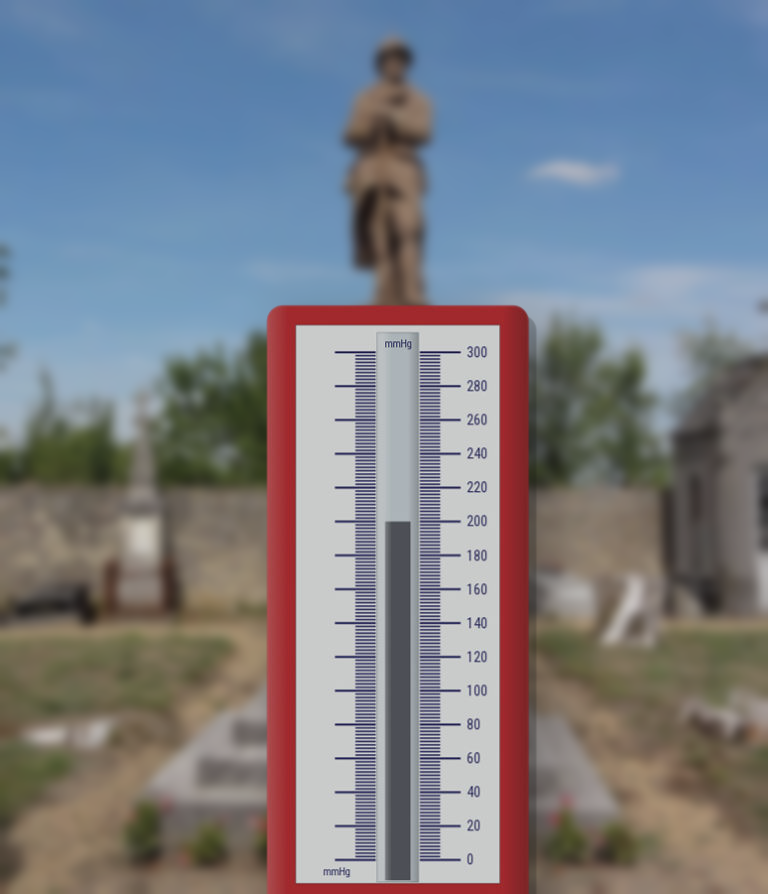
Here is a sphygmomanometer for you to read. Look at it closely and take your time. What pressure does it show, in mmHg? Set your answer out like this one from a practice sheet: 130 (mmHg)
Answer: 200 (mmHg)
